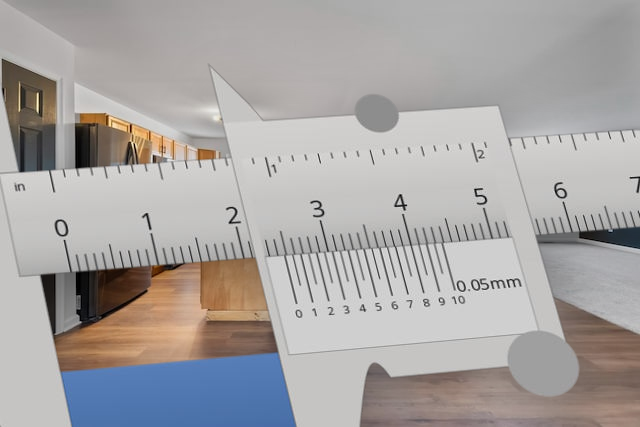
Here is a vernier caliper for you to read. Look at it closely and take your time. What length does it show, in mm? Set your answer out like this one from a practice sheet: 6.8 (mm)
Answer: 24.8 (mm)
